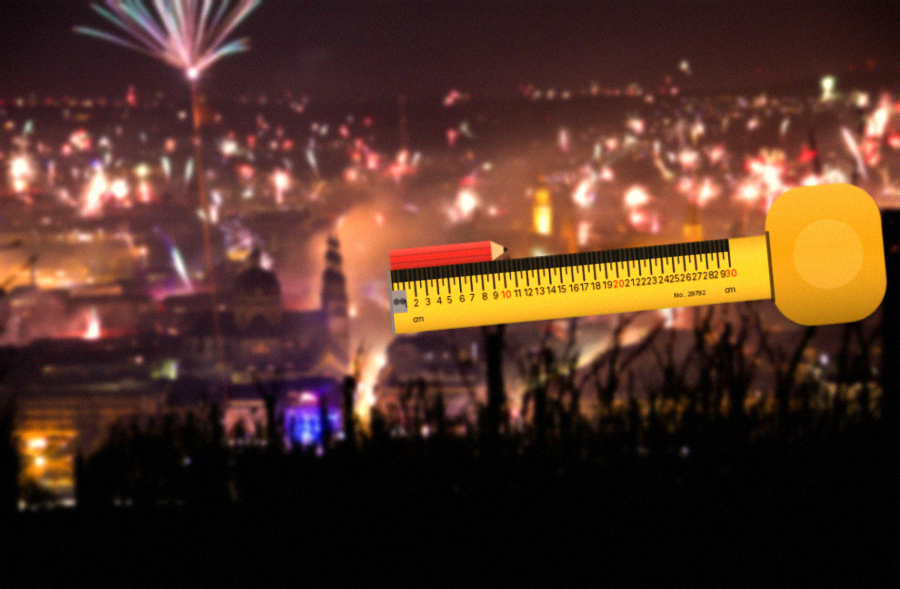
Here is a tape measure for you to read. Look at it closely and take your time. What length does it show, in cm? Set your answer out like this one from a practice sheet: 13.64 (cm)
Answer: 10.5 (cm)
